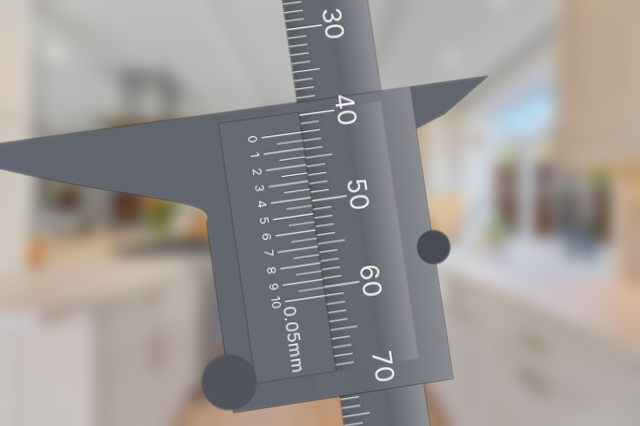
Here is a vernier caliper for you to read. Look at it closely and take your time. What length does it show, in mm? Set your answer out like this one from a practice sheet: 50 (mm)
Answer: 42.0 (mm)
